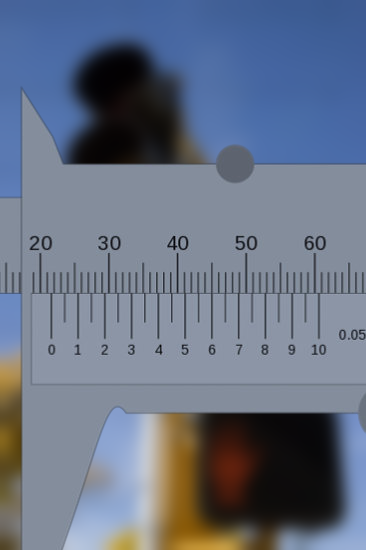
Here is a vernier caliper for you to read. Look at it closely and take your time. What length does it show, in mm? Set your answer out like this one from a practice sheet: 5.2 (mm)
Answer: 21.6 (mm)
